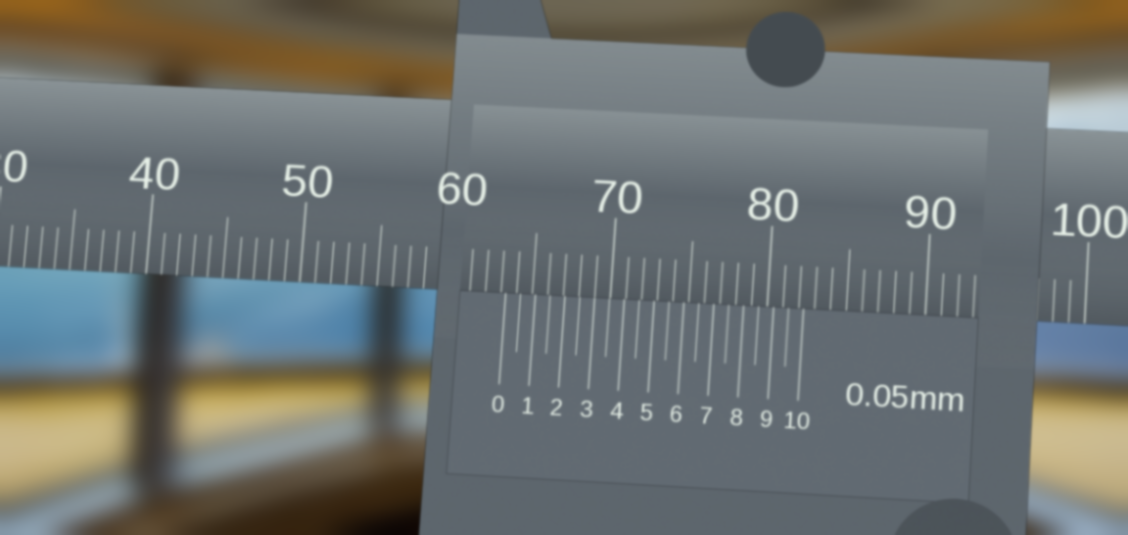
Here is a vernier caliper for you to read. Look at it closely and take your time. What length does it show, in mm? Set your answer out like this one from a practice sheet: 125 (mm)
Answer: 63.3 (mm)
